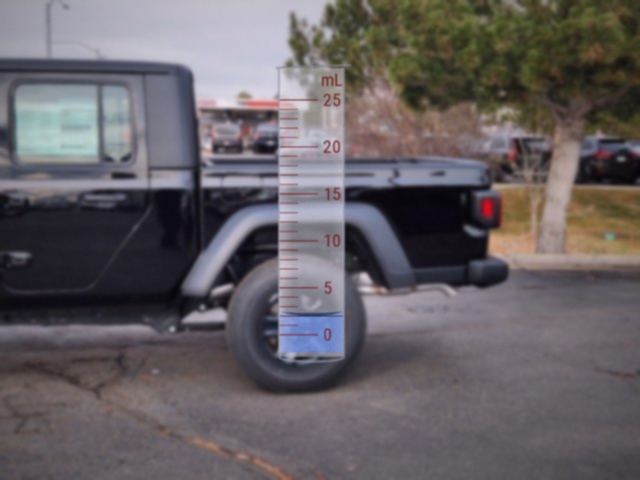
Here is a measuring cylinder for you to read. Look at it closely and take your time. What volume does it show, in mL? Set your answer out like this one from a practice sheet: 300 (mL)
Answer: 2 (mL)
